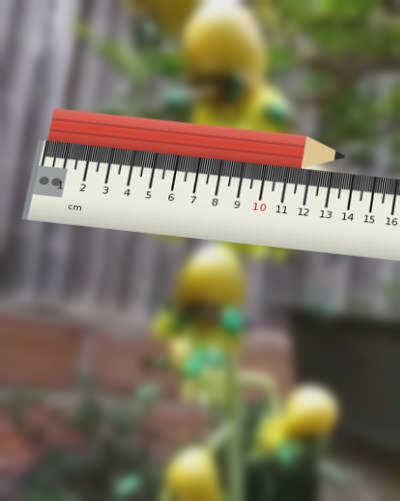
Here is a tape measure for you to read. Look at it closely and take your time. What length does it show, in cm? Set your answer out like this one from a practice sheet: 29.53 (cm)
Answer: 13.5 (cm)
